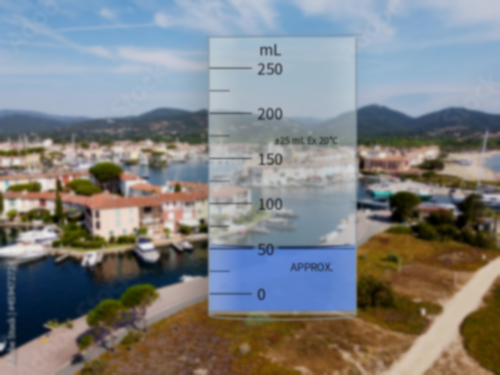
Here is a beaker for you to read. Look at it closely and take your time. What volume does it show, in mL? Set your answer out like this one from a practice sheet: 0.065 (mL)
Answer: 50 (mL)
